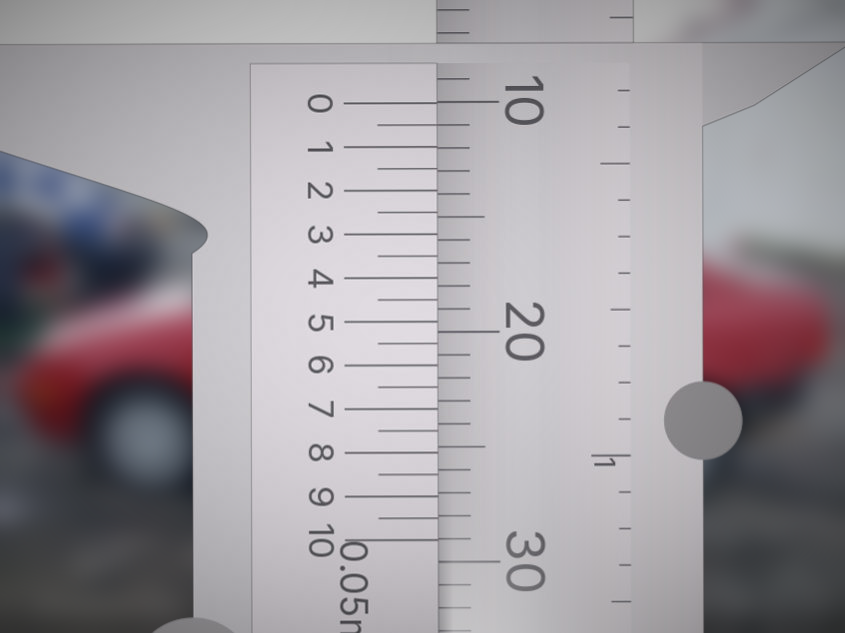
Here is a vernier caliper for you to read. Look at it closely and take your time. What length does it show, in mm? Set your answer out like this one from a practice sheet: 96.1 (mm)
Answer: 10.05 (mm)
